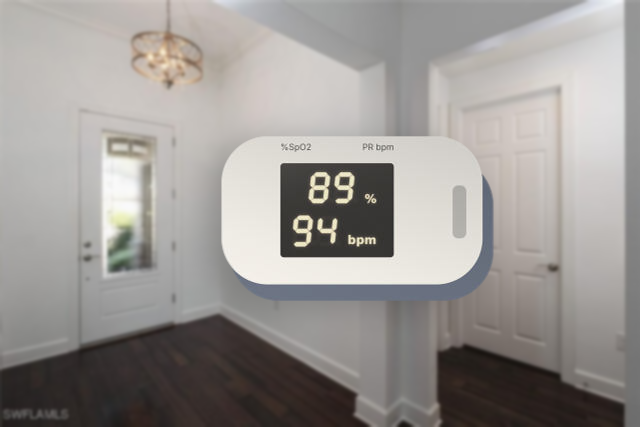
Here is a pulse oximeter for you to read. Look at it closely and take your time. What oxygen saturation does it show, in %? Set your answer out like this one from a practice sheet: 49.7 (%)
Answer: 89 (%)
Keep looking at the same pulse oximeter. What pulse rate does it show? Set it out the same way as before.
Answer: 94 (bpm)
